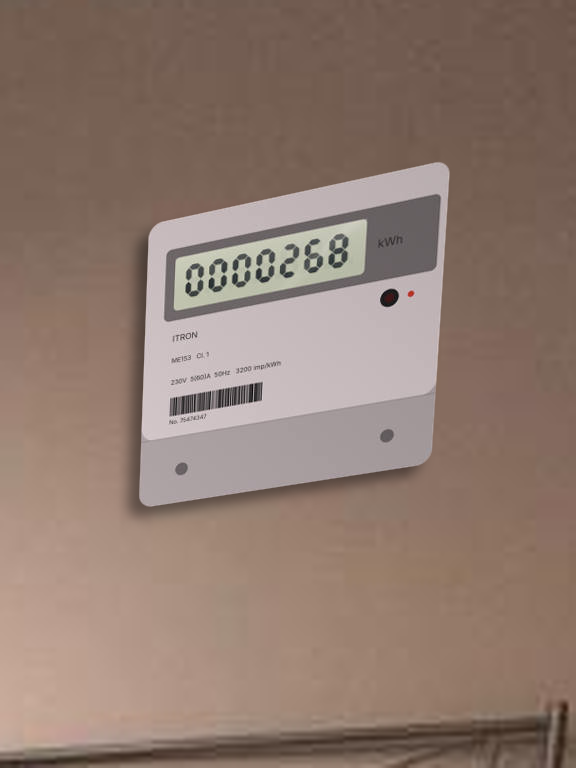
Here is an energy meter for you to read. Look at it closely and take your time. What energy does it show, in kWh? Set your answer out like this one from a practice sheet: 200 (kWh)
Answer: 268 (kWh)
